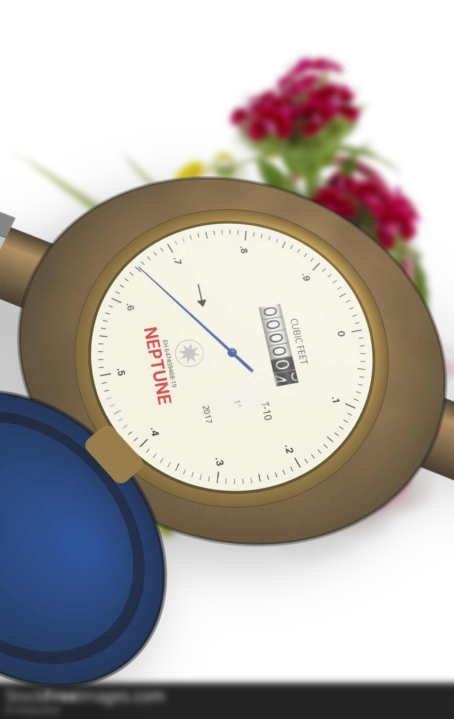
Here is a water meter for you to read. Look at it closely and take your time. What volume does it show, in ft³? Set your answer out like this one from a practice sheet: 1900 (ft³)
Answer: 3.65 (ft³)
